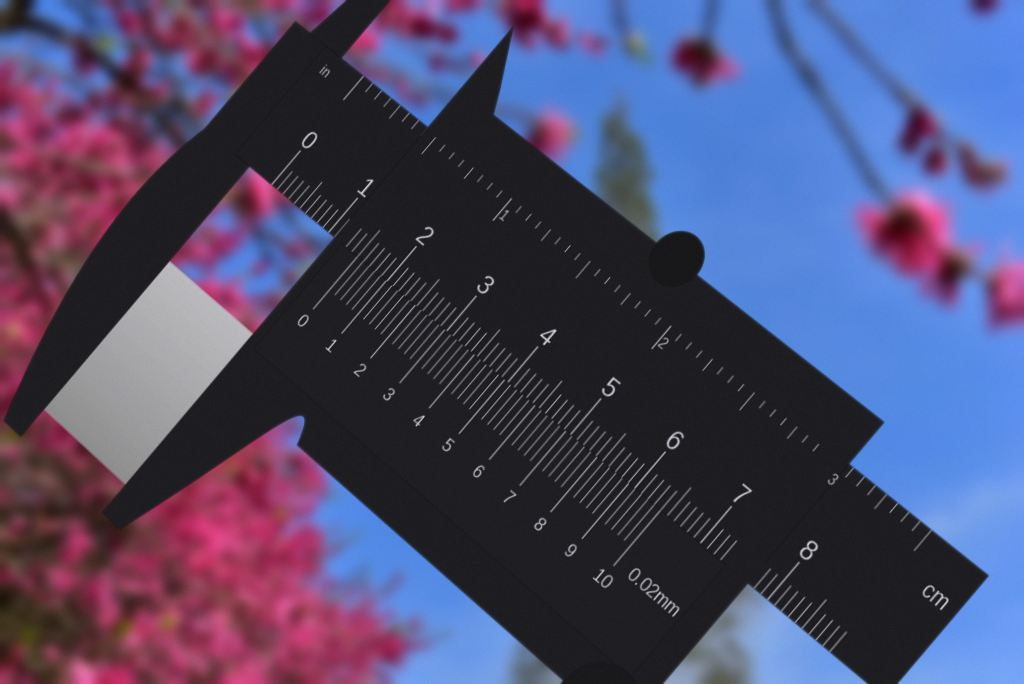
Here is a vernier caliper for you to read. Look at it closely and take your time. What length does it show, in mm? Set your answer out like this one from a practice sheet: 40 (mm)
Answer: 15.0 (mm)
